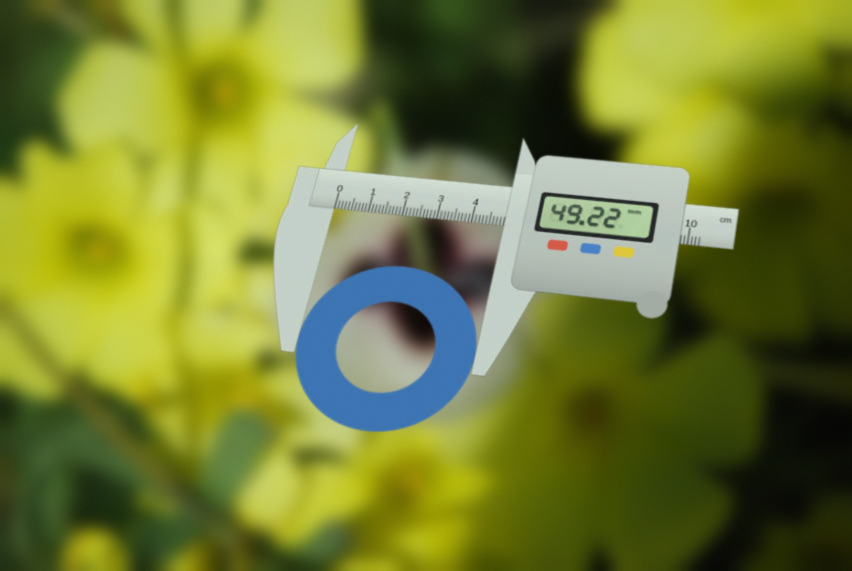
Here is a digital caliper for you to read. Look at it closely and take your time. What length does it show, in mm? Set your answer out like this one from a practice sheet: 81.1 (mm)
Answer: 49.22 (mm)
